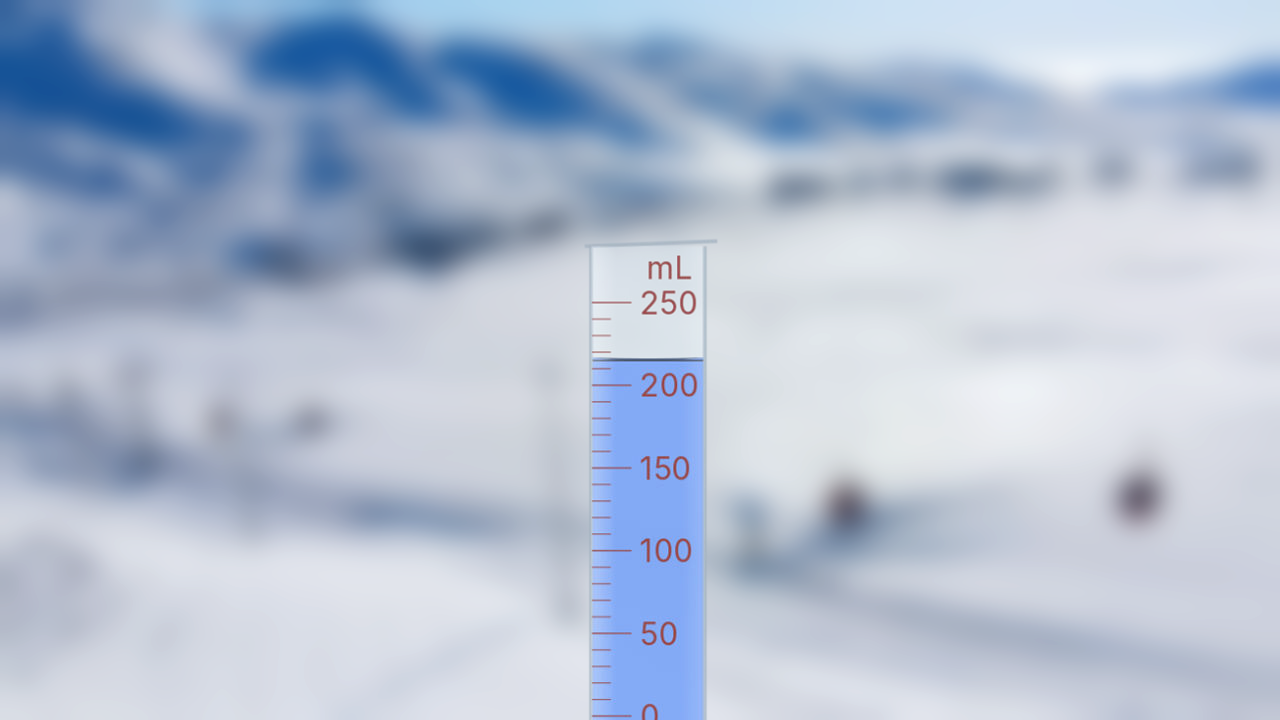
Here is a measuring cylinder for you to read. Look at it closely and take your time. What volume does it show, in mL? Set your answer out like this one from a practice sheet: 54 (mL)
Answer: 215 (mL)
